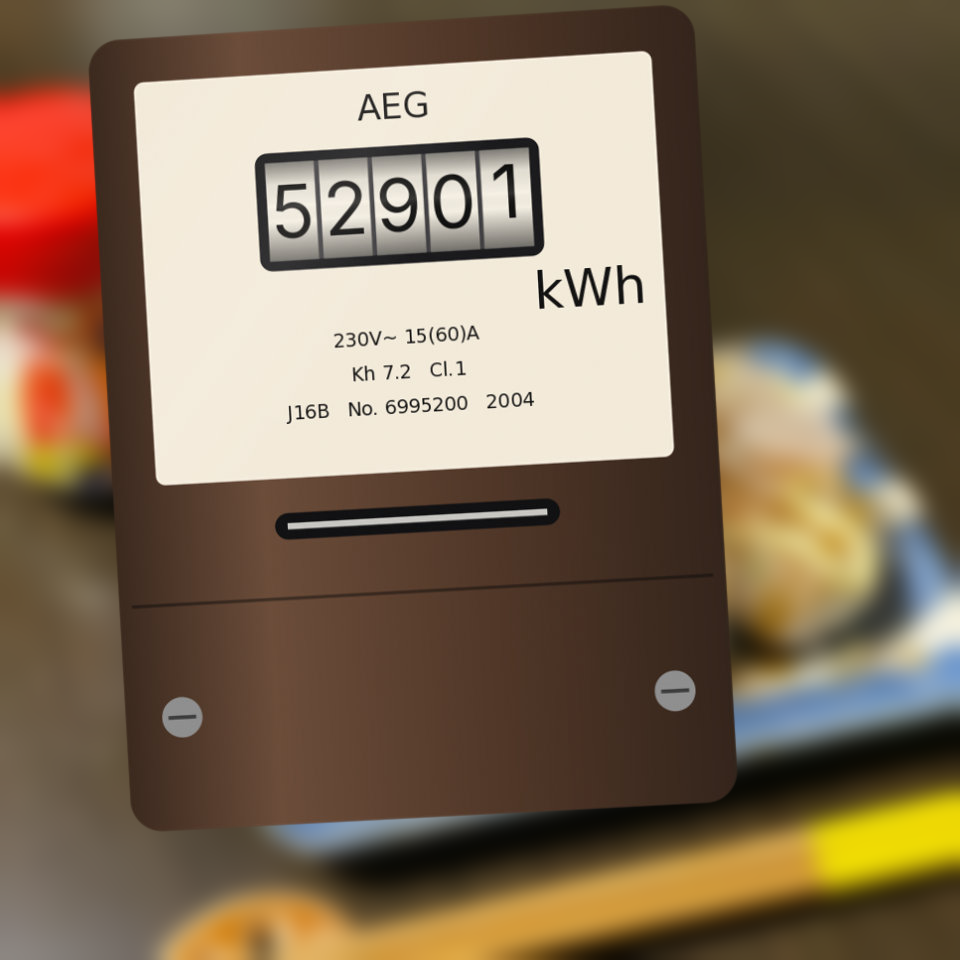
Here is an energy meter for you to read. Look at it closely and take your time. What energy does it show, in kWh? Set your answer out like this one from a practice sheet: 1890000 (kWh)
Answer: 52901 (kWh)
